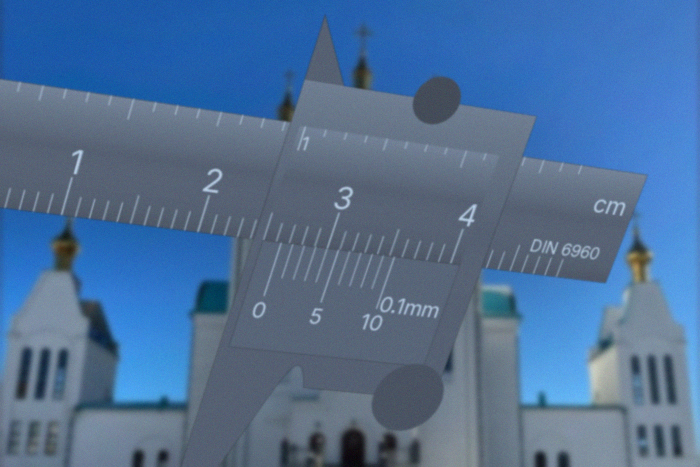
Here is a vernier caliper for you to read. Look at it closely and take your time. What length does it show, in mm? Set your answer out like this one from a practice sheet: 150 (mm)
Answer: 26.4 (mm)
